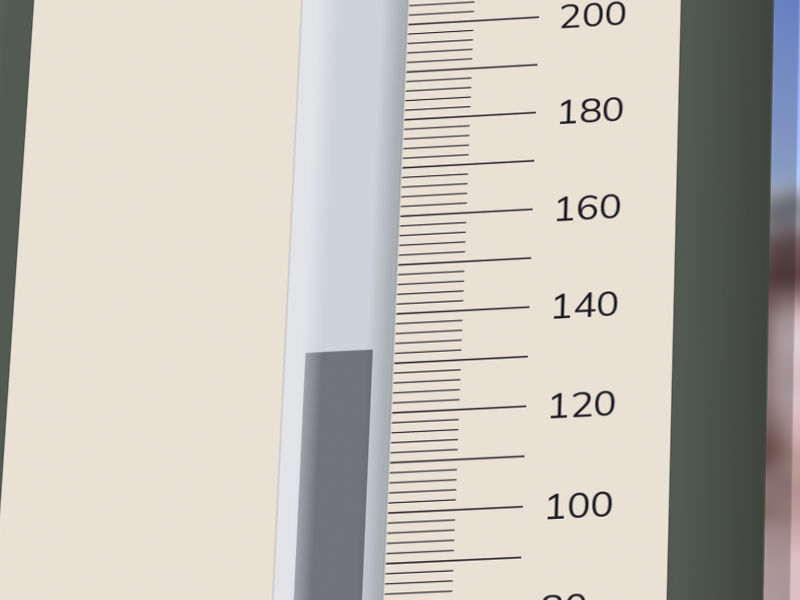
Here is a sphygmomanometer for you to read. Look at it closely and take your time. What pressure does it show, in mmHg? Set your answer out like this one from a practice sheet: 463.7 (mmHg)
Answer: 133 (mmHg)
